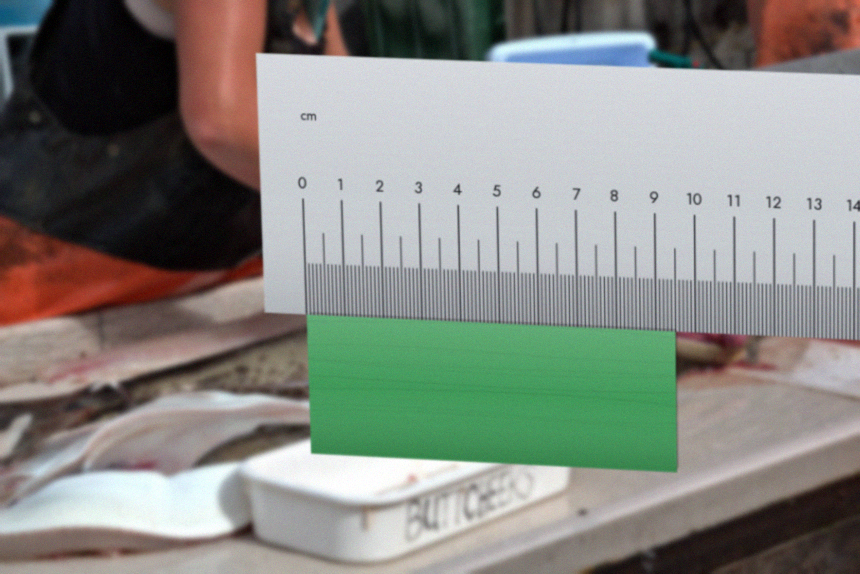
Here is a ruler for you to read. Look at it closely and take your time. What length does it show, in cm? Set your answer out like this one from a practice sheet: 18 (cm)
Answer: 9.5 (cm)
